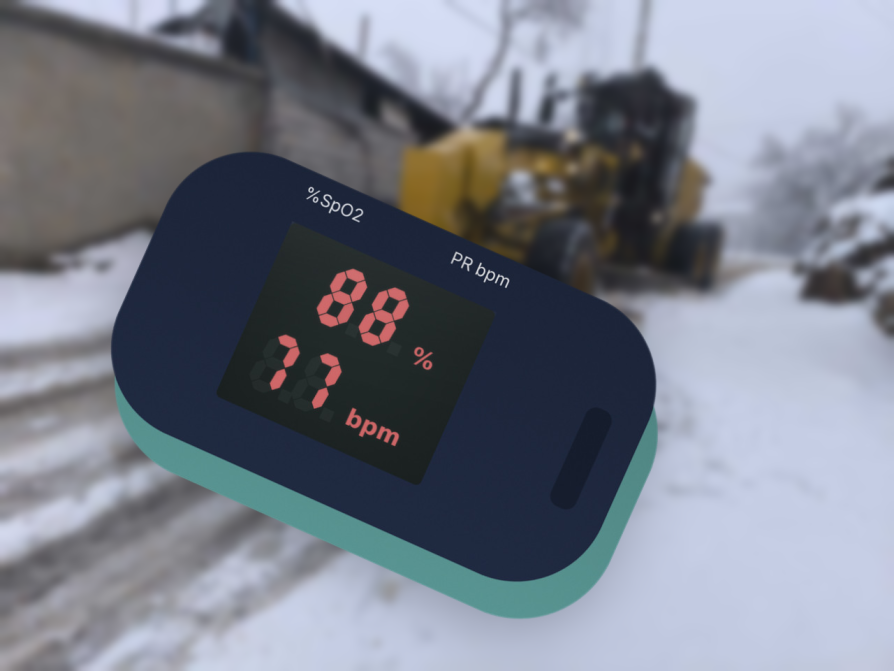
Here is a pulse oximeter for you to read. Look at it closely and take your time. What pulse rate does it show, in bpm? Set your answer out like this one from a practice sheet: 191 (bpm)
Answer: 77 (bpm)
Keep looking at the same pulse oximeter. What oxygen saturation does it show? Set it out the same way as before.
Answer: 88 (%)
